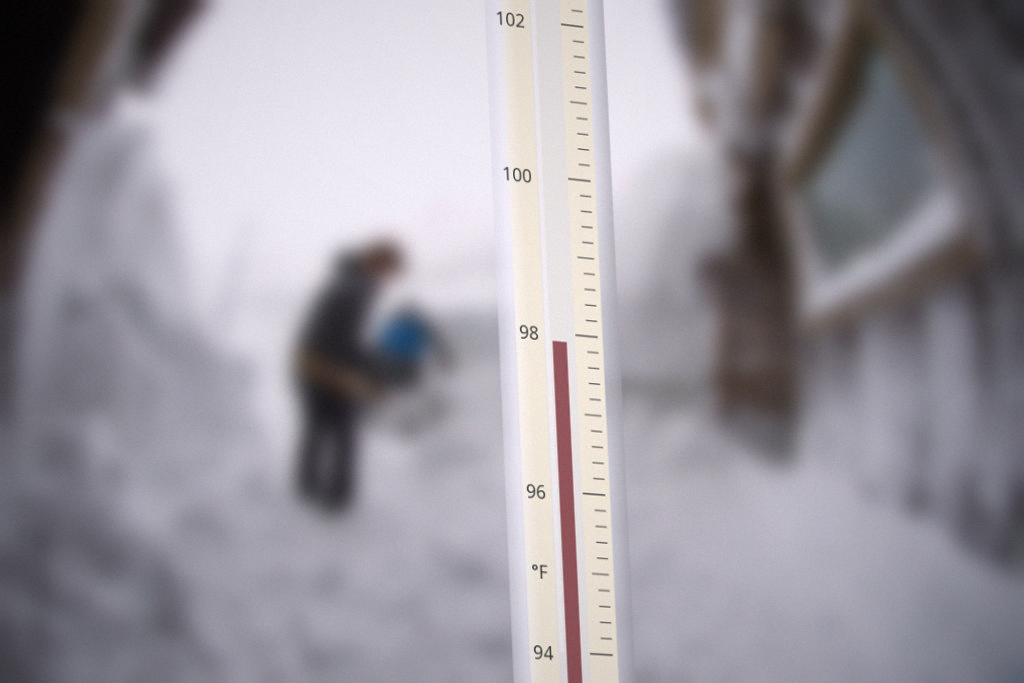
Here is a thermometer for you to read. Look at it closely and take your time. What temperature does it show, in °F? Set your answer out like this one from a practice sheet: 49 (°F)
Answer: 97.9 (°F)
